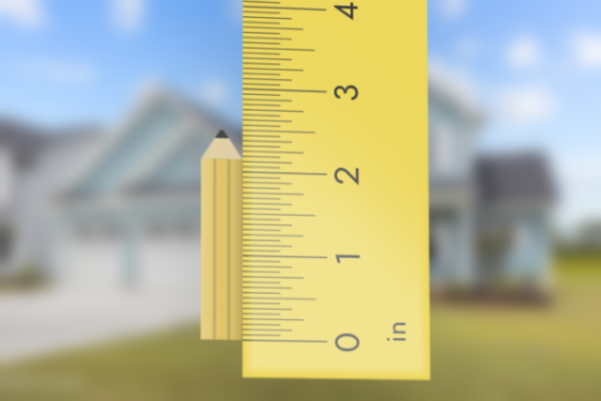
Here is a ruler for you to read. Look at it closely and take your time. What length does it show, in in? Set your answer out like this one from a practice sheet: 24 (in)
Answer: 2.5 (in)
